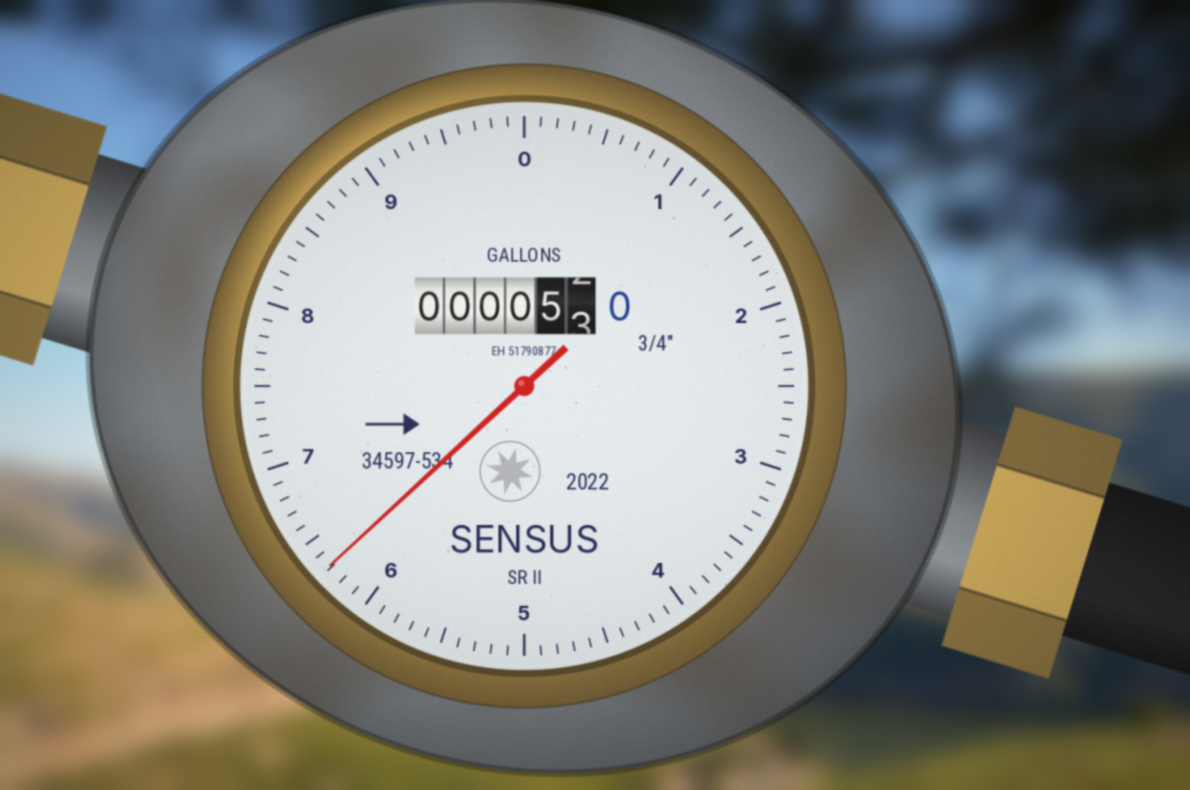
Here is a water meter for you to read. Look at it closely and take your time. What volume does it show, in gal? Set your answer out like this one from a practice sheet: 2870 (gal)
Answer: 526.3 (gal)
